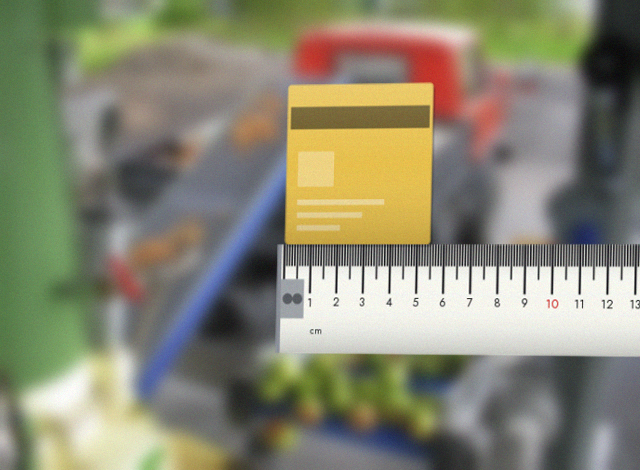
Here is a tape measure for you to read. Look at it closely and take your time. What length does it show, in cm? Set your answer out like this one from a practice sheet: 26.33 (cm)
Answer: 5.5 (cm)
